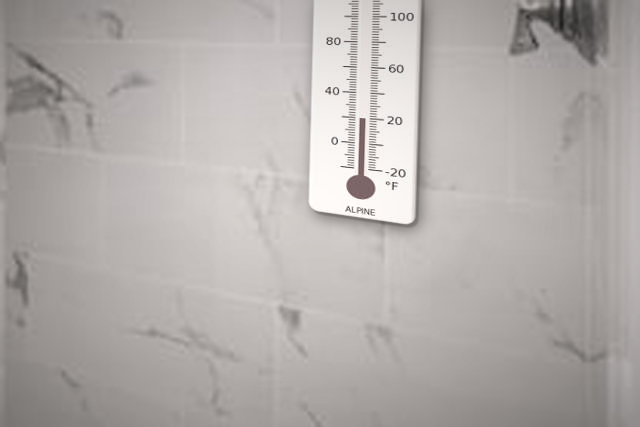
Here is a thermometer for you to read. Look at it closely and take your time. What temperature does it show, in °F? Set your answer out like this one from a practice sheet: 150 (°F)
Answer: 20 (°F)
